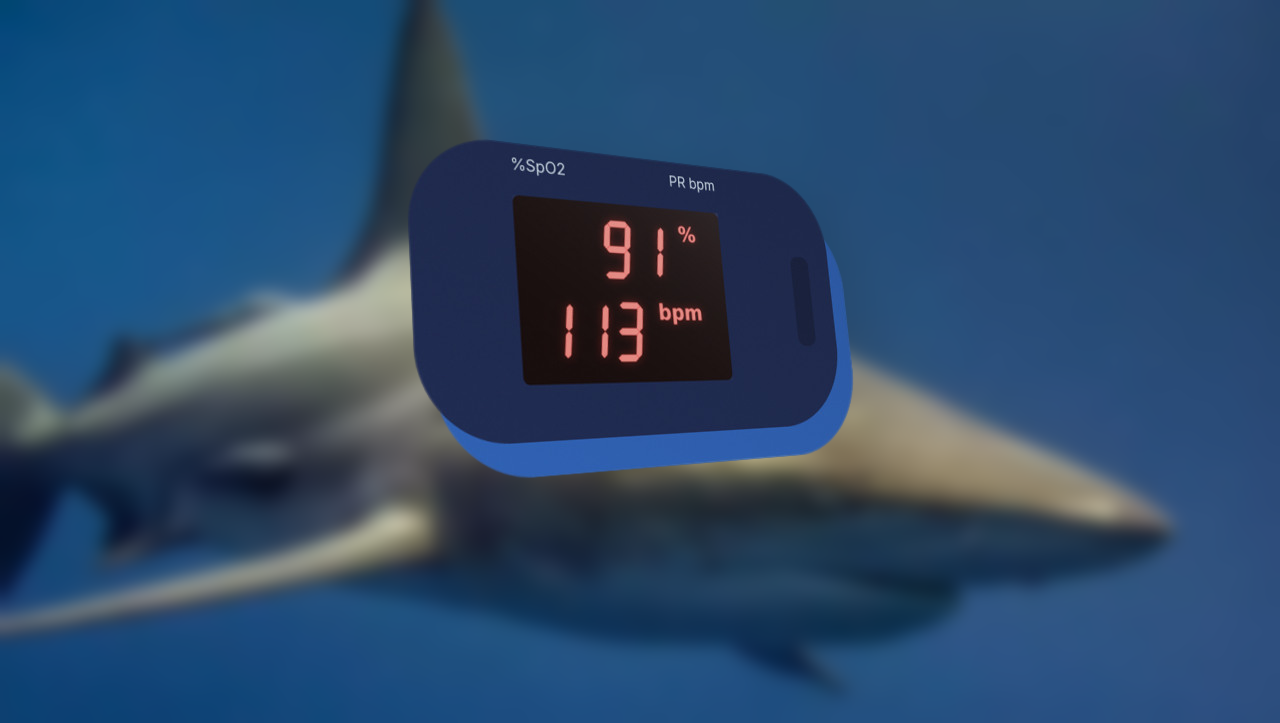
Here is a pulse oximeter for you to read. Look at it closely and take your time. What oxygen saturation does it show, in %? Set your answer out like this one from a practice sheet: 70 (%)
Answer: 91 (%)
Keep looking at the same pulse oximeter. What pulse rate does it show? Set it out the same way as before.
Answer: 113 (bpm)
